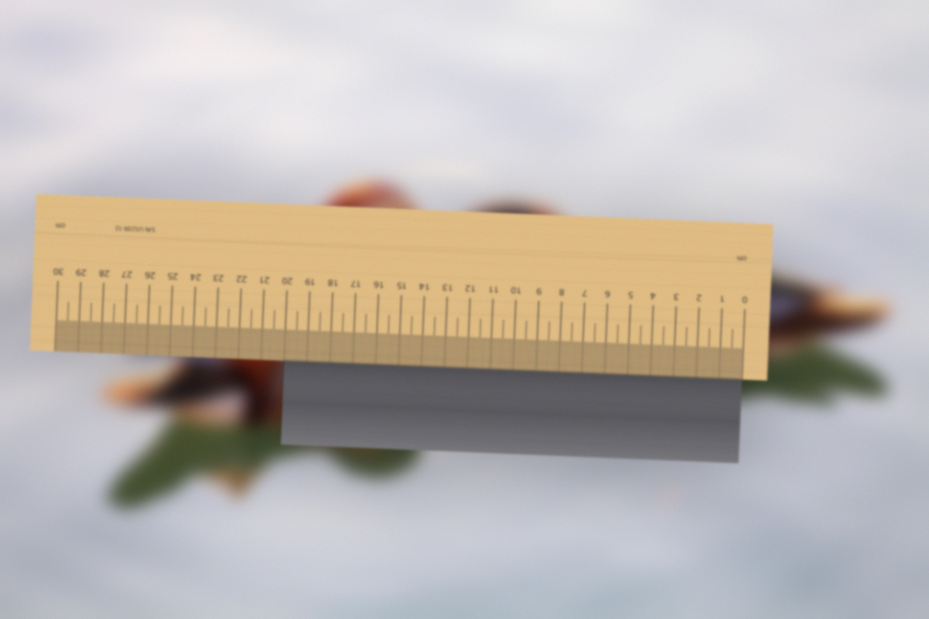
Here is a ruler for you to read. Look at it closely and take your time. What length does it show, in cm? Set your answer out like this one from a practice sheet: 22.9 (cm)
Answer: 20 (cm)
